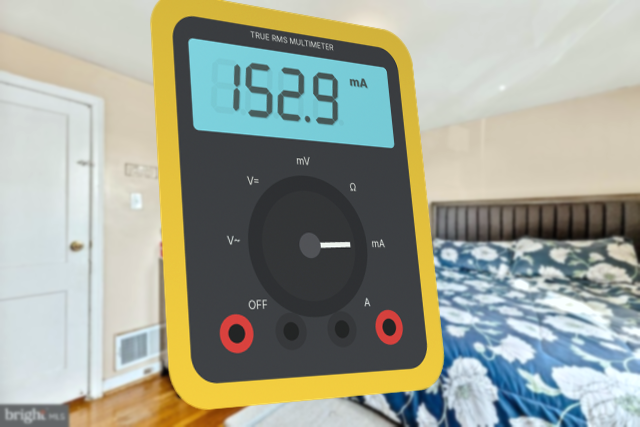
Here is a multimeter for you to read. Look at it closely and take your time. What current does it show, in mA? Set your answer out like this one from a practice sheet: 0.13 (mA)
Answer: 152.9 (mA)
